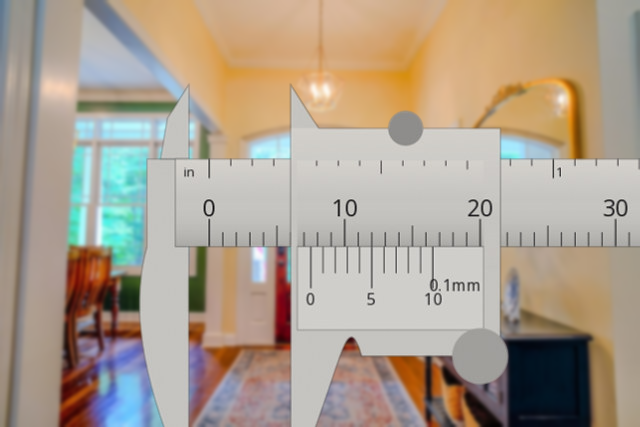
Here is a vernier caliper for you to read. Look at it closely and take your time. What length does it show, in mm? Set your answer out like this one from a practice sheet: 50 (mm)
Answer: 7.5 (mm)
